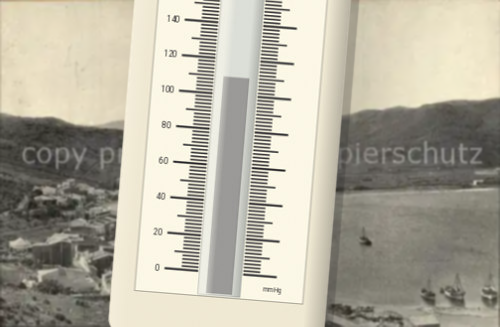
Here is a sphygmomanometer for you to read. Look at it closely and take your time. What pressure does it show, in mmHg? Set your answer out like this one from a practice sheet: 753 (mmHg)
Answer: 110 (mmHg)
